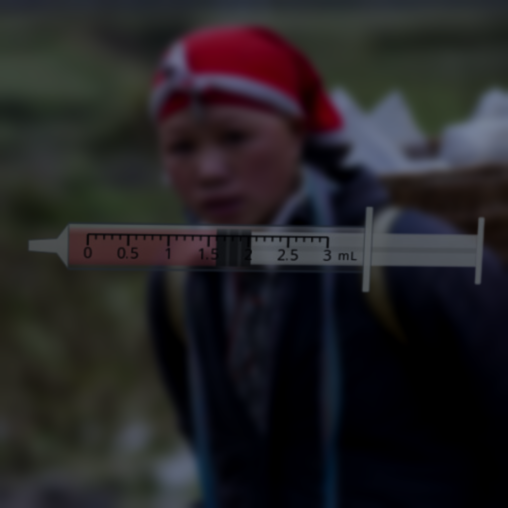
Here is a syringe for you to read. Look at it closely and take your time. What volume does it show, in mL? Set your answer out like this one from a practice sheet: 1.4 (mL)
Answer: 1.6 (mL)
